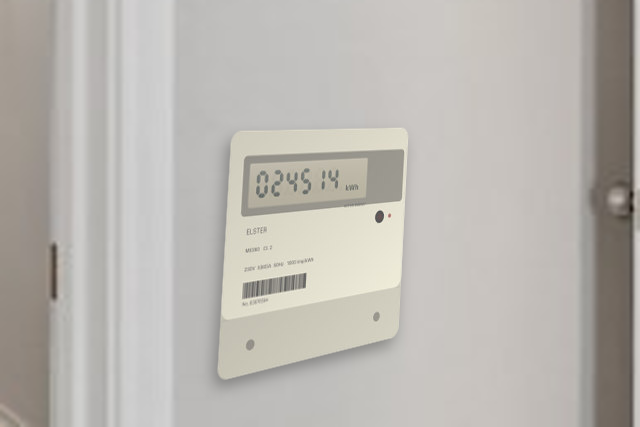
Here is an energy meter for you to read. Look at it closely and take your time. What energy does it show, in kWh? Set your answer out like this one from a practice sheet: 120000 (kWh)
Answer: 24514 (kWh)
